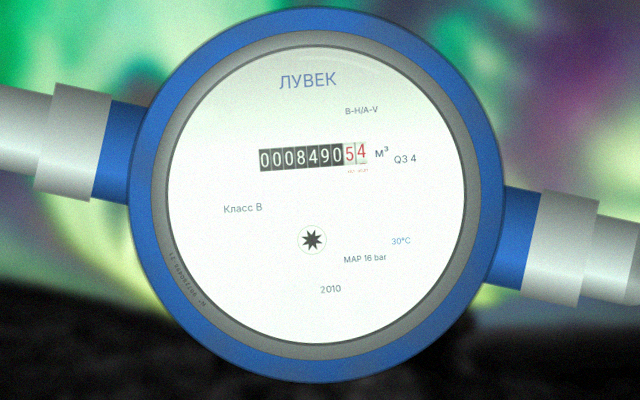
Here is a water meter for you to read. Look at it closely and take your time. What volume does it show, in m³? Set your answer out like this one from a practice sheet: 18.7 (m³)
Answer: 8490.54 (m³)
